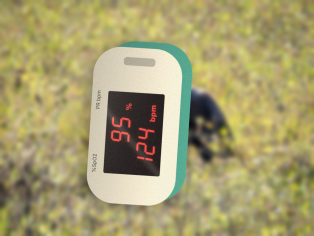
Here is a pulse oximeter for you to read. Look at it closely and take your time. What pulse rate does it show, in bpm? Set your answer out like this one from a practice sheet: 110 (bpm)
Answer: 124 (bpm)
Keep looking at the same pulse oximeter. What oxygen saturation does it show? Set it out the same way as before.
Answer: 95 (%)
